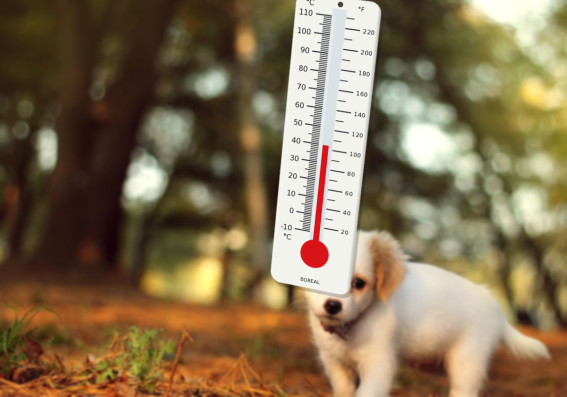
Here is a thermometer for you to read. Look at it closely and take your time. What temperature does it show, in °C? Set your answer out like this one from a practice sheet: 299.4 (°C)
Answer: 40 (°C)
